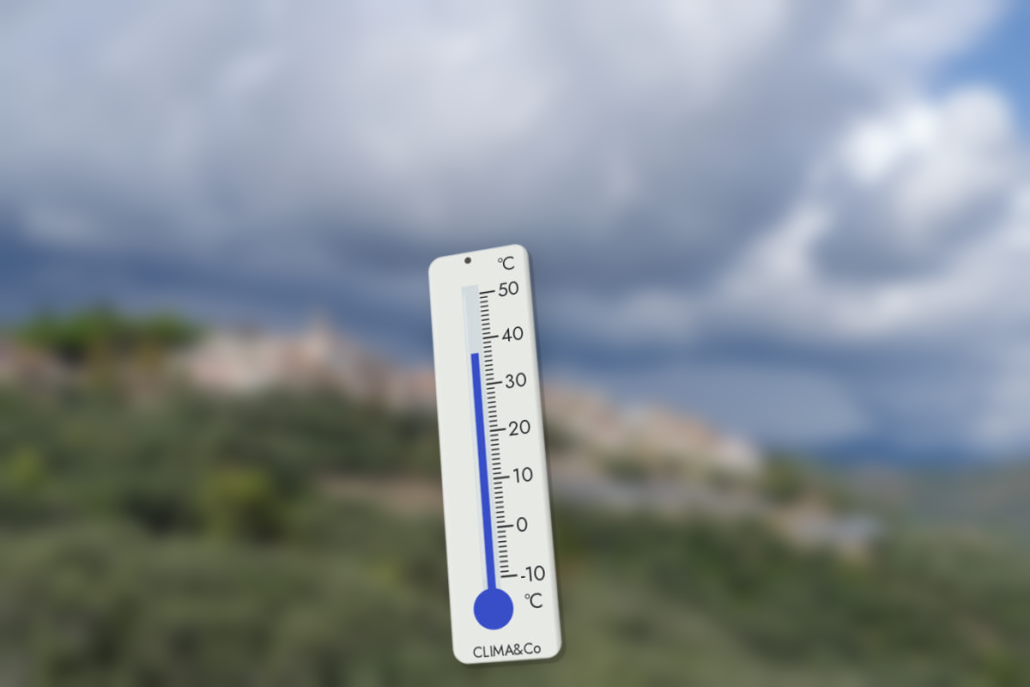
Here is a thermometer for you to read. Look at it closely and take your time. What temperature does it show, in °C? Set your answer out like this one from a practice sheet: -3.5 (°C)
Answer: 37 (°C)
